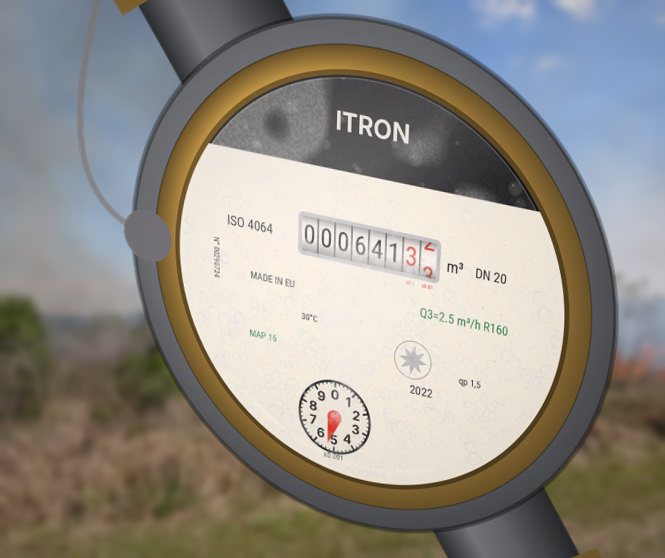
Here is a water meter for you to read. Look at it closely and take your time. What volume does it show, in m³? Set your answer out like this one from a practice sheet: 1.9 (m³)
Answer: 641.325 (m³)
